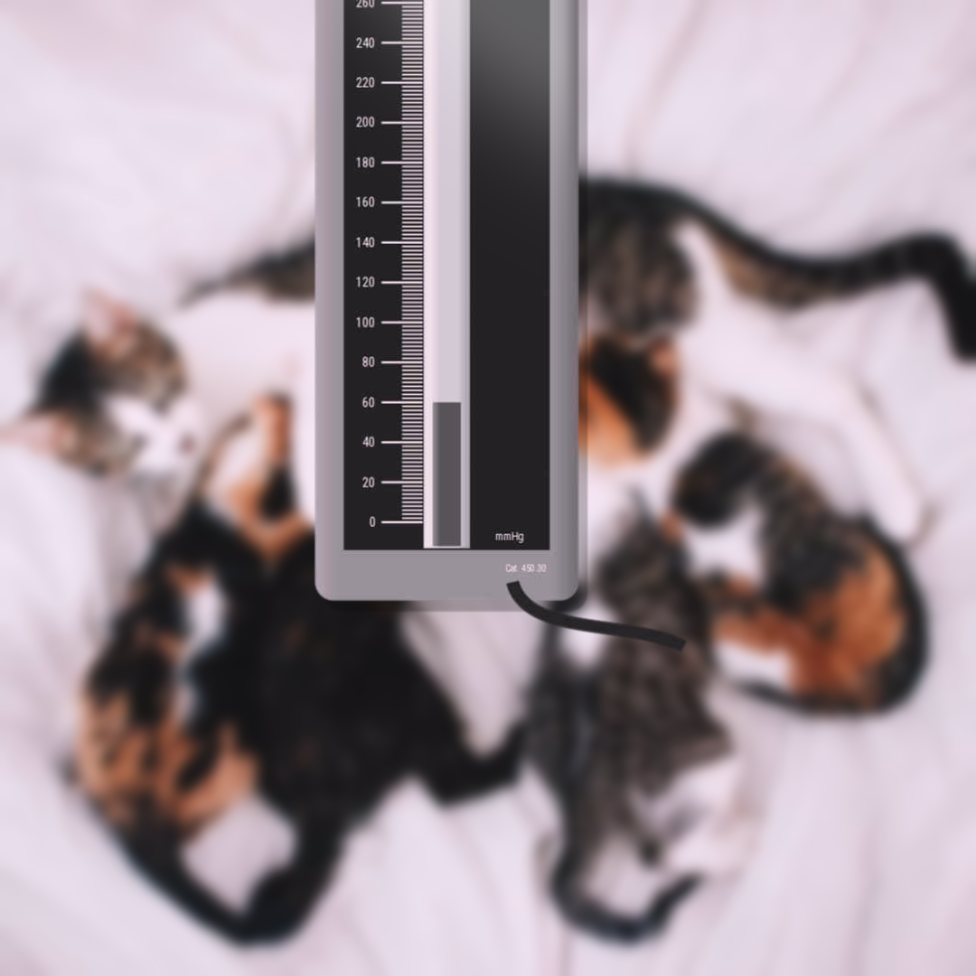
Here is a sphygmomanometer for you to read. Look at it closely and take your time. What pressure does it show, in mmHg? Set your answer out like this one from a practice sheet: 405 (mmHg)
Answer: 60 (mmHg)
